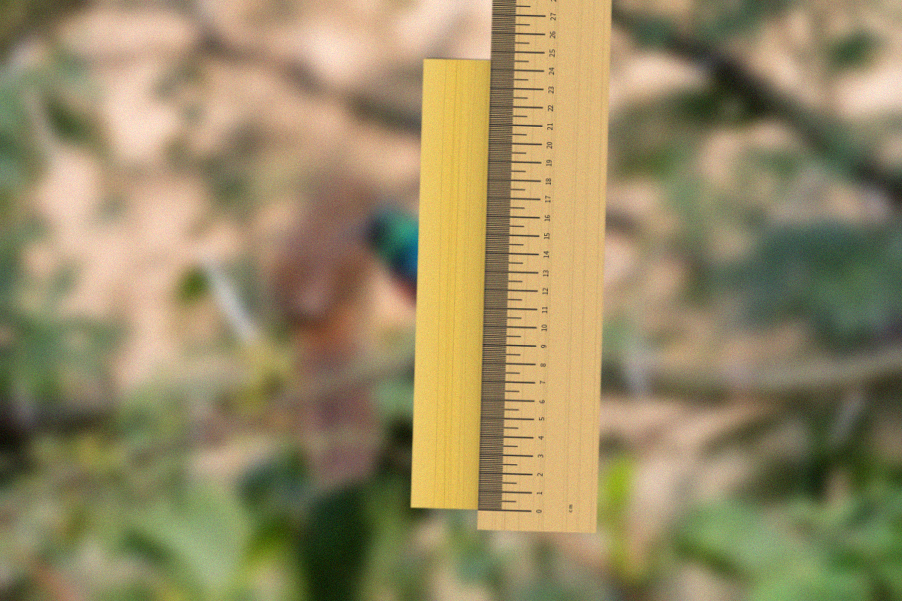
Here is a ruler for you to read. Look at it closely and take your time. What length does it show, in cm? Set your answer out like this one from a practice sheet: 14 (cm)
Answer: 24.5 (cm)
